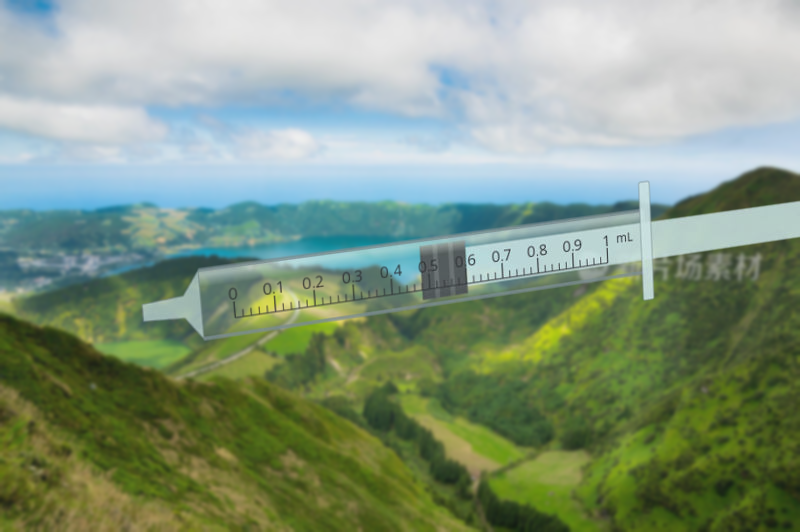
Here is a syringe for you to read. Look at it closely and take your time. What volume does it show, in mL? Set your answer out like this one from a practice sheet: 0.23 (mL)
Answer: 0.48 (mL)
